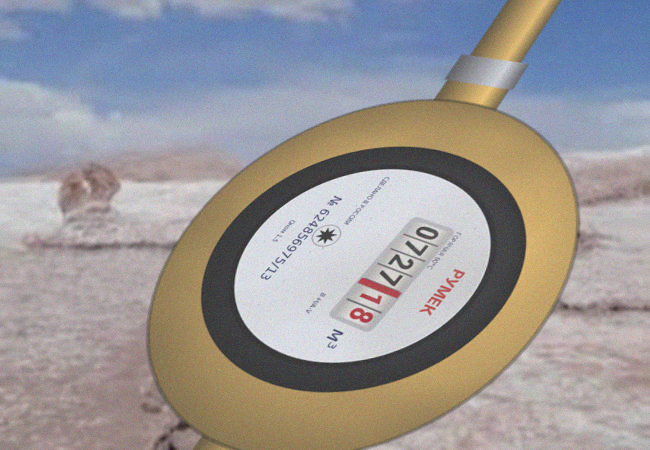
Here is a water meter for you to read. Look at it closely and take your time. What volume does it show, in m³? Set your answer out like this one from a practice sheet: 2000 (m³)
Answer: 727.18 (m³)
